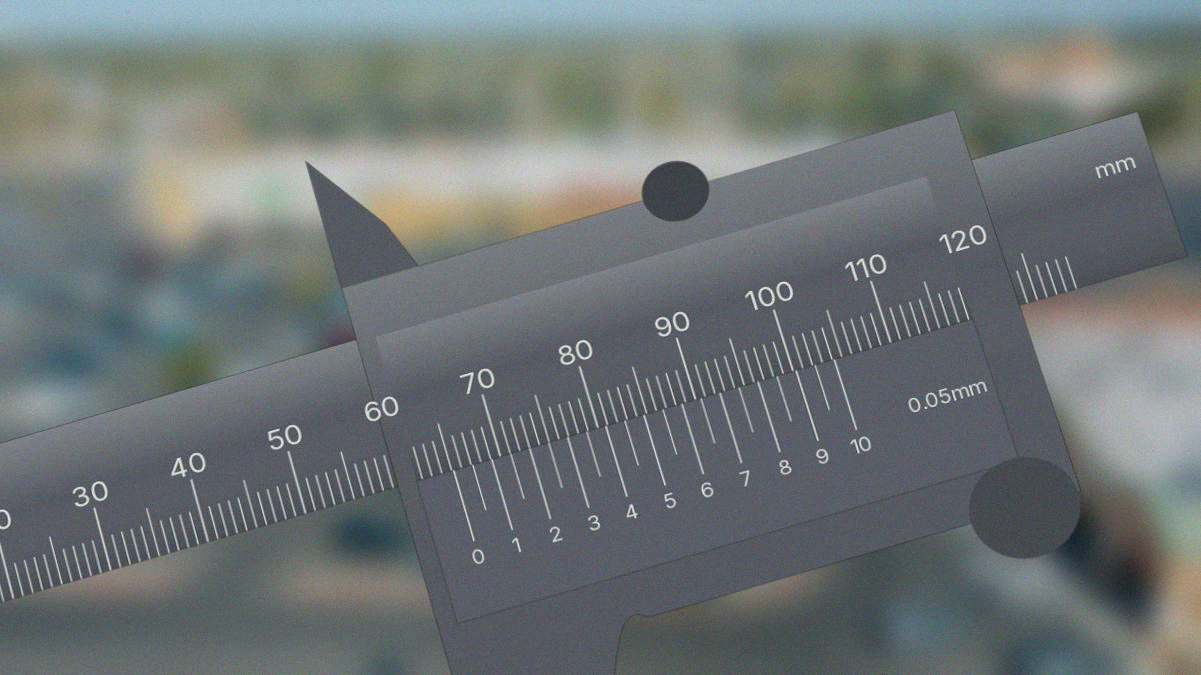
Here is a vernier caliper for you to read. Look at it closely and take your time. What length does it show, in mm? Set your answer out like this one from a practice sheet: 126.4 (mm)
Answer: 65.2 (mm)
